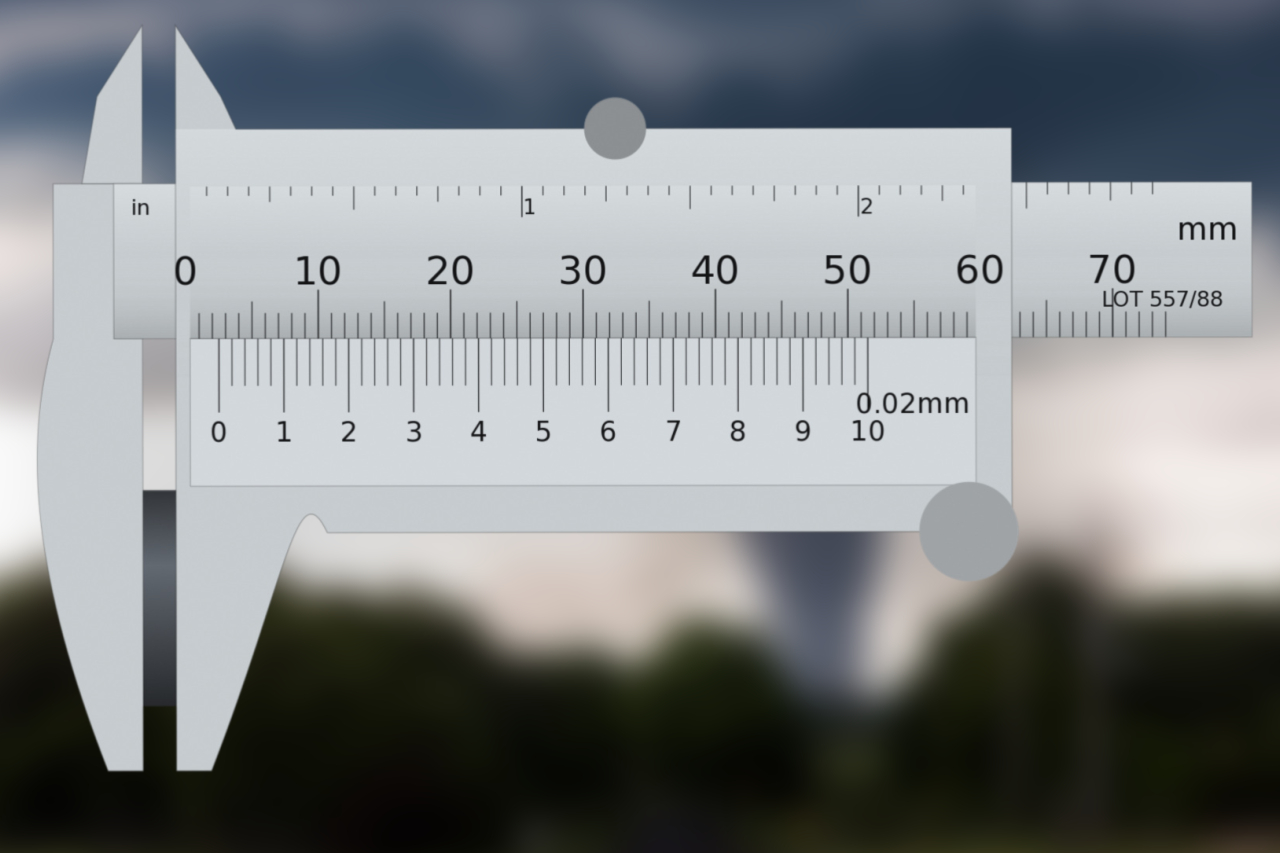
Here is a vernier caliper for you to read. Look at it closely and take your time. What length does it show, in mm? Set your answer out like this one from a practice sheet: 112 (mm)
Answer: 2.5 (mm)
